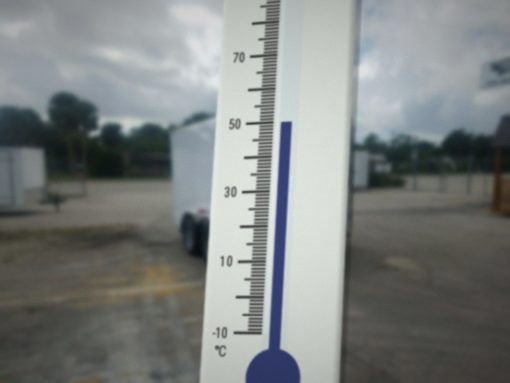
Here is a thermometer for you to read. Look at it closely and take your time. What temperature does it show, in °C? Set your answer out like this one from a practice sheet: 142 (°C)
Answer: 50 (°C)
